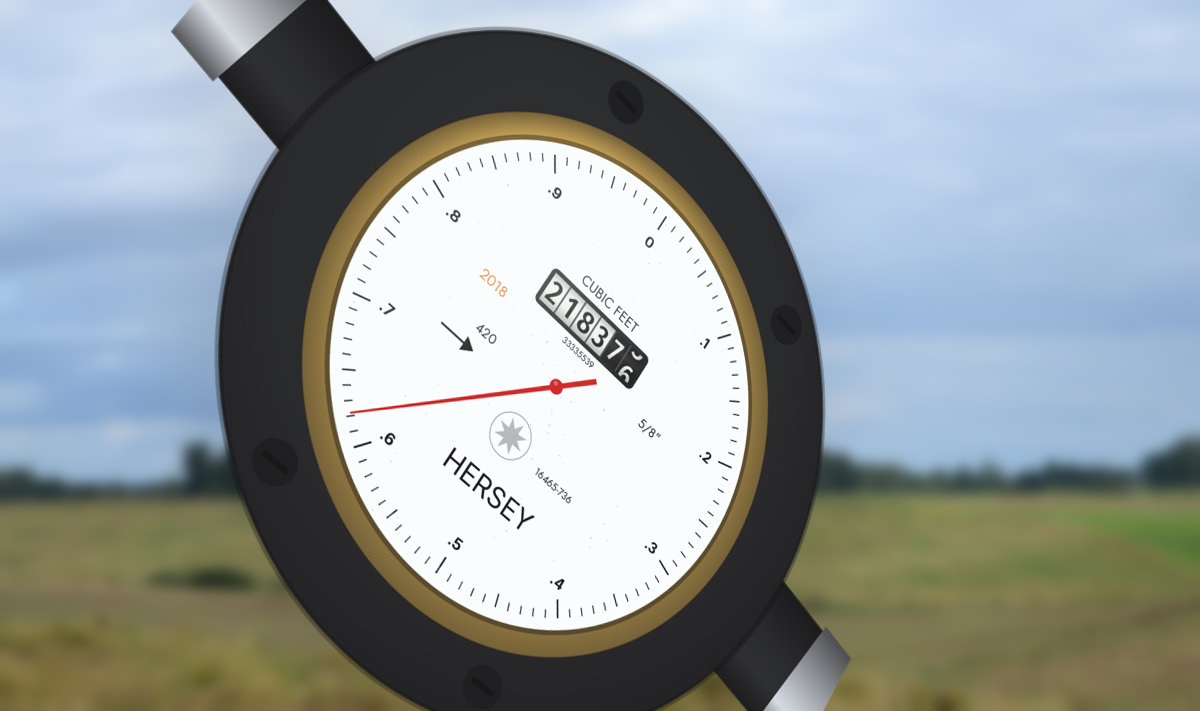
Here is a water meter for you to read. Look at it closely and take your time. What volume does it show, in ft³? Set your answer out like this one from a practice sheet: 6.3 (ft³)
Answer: 218375.62 (ft³)
